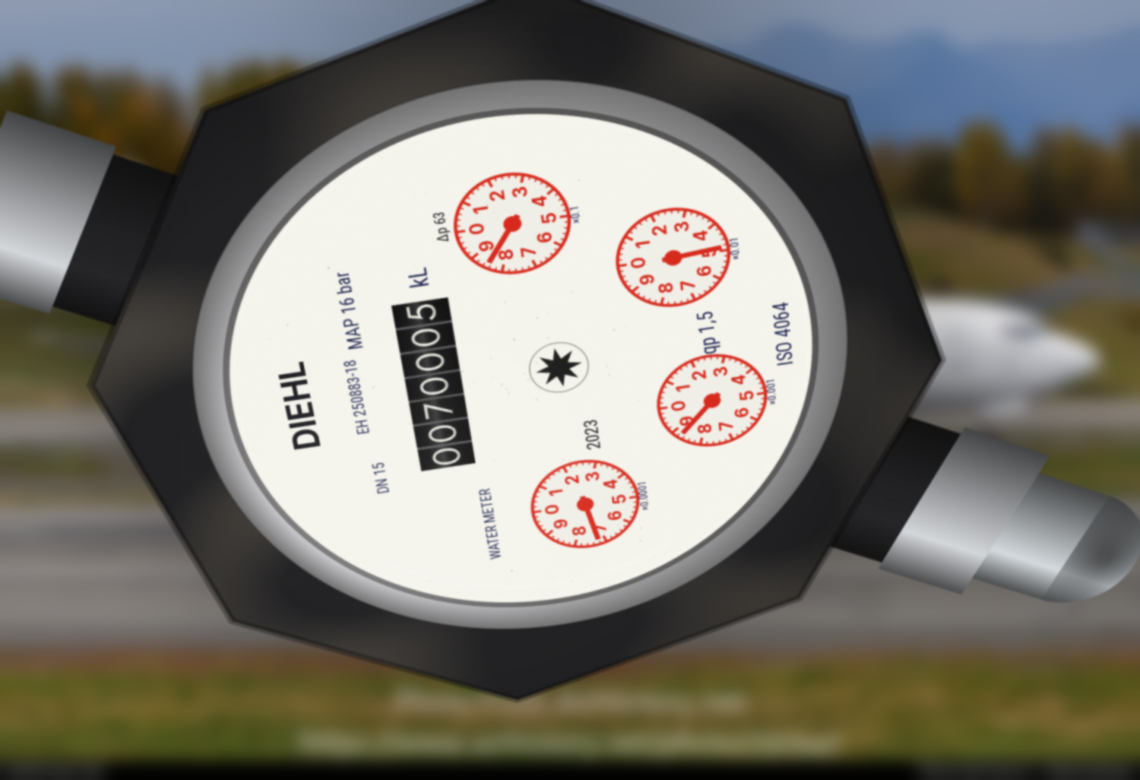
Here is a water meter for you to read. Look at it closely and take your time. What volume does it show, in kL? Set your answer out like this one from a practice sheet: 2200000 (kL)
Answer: 70005.8487 (kL)
